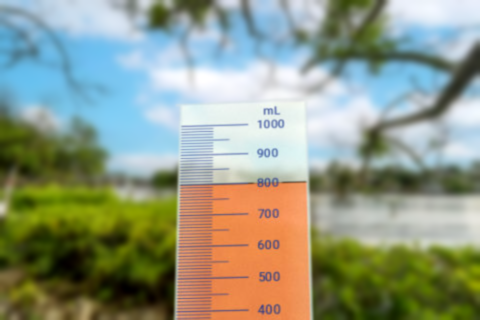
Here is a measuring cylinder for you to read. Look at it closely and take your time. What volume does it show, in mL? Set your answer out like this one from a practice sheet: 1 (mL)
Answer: 800 (mL)
